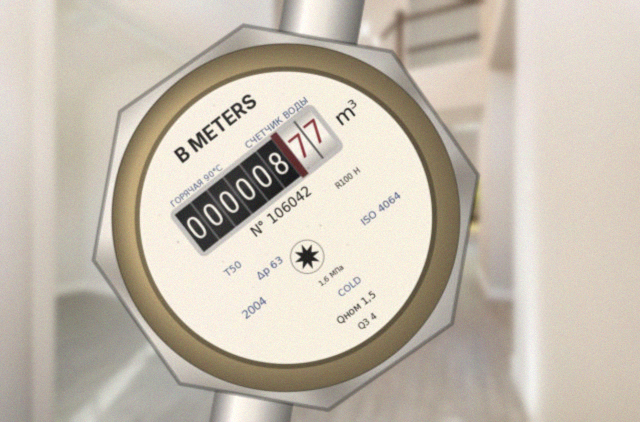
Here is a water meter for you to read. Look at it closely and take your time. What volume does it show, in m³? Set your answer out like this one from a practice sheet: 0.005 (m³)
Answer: 8.77 (m³)
